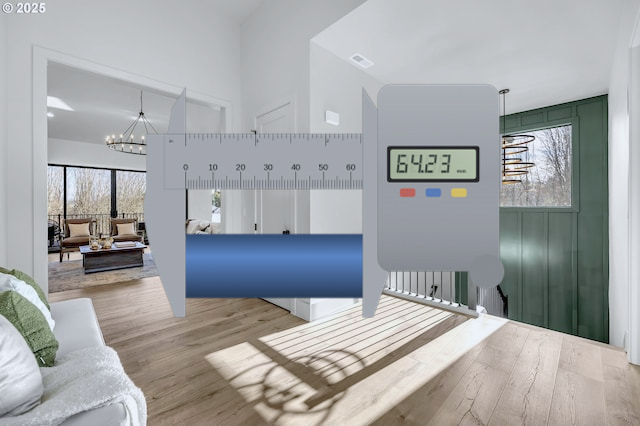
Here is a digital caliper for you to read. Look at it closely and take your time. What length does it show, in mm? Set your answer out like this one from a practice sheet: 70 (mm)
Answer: 64.23 (mm)
